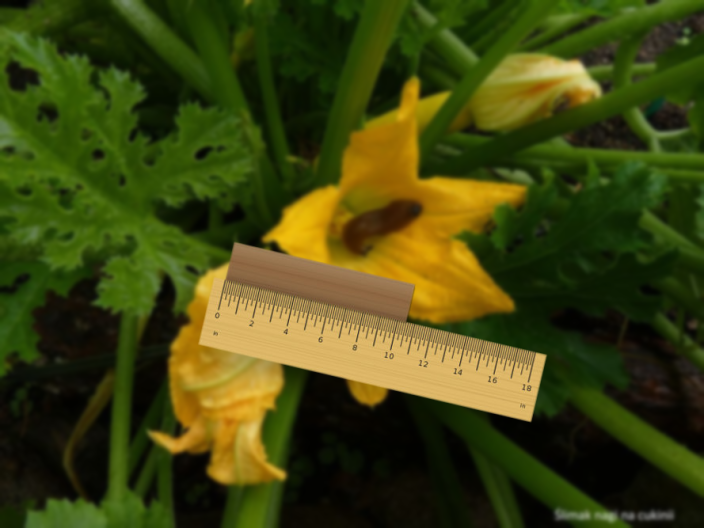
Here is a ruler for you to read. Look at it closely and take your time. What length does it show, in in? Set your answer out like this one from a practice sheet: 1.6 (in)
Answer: 10.5 (in)
